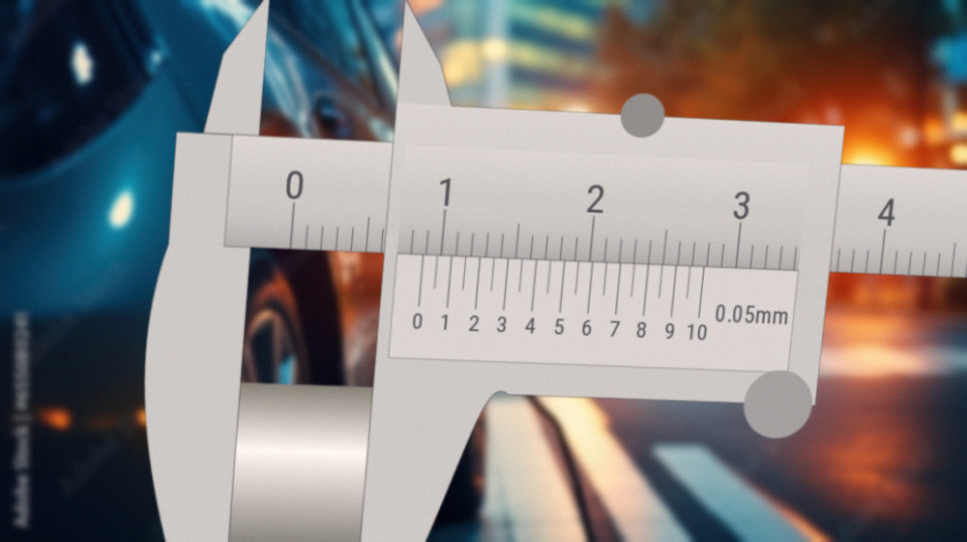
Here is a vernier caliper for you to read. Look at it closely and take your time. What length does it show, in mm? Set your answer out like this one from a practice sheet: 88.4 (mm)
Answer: 8.8 (mm)
